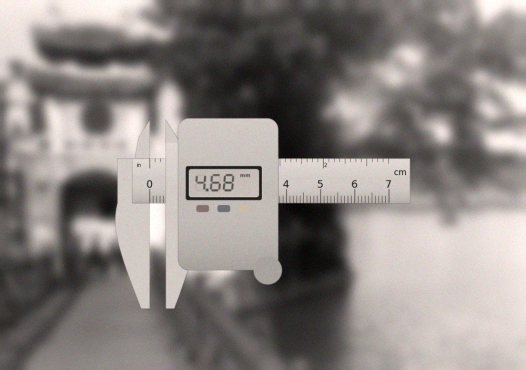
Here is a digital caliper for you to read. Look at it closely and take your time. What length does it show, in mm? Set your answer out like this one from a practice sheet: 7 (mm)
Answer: 4.68 (mm)
